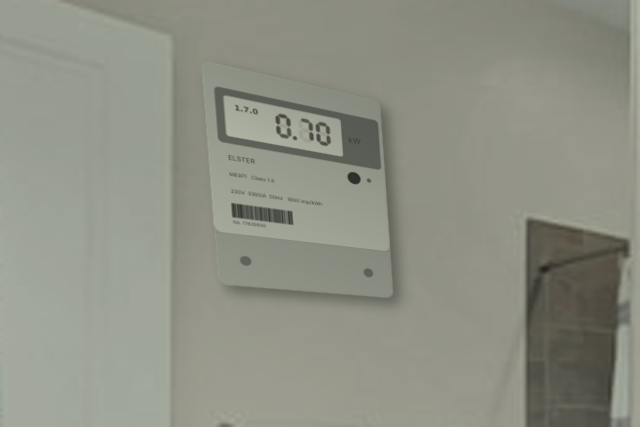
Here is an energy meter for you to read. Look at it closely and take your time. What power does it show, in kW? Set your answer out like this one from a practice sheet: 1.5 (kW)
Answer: 0.70 (kW)
